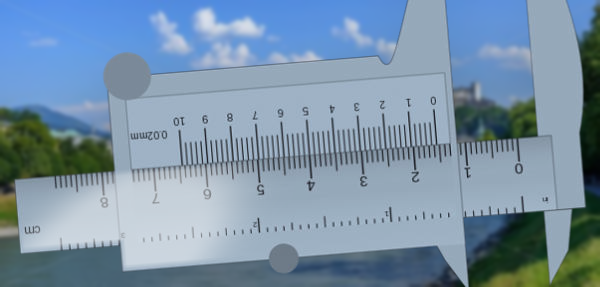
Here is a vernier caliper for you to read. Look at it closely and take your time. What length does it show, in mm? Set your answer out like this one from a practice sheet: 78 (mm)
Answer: 15.5 (mm)
